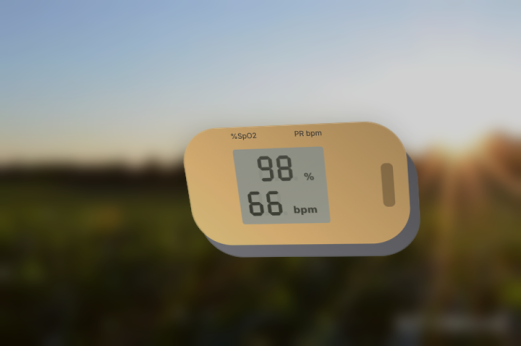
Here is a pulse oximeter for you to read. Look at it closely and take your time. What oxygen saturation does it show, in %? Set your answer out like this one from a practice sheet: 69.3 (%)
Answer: 98 (%)
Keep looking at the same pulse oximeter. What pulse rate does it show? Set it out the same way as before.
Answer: 66 (bpm)
